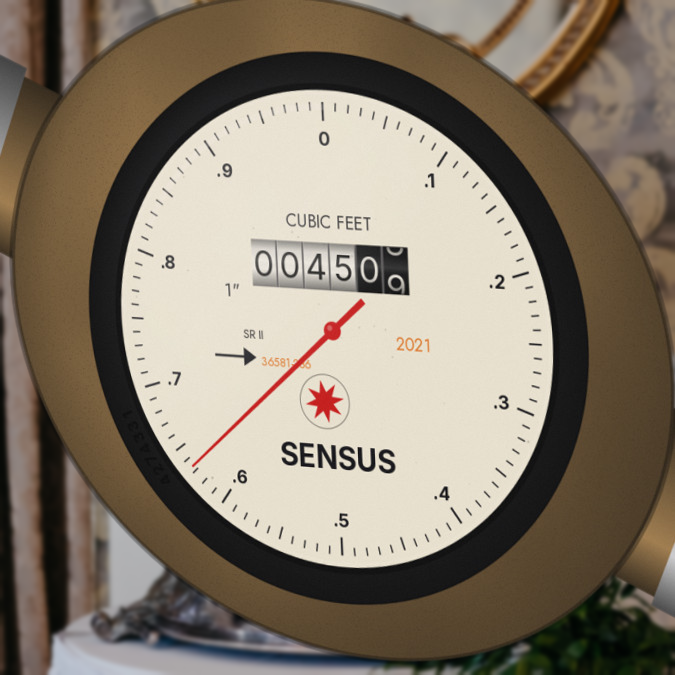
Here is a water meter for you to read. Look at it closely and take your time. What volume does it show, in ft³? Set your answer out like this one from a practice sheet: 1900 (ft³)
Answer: 4508.63 (ft³)
